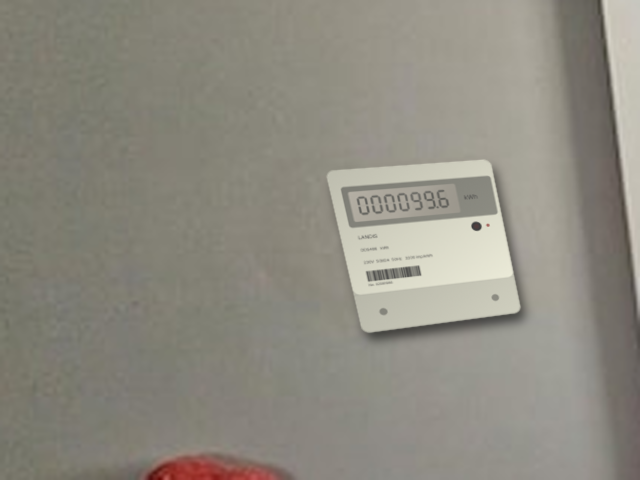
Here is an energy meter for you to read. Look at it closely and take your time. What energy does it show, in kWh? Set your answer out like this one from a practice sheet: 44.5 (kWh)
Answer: 99.6 (kWh)
